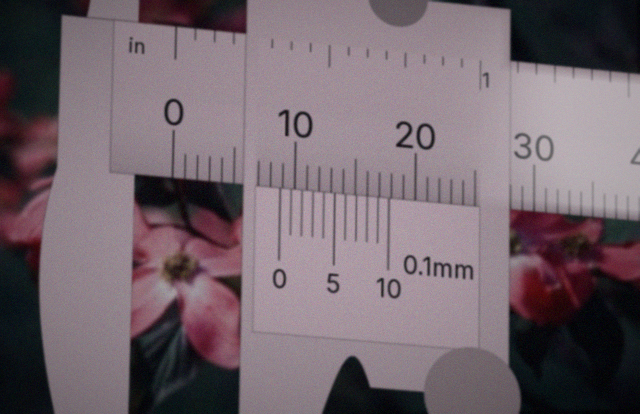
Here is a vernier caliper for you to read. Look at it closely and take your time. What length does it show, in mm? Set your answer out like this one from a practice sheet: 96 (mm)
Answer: 8.8 (mm)
